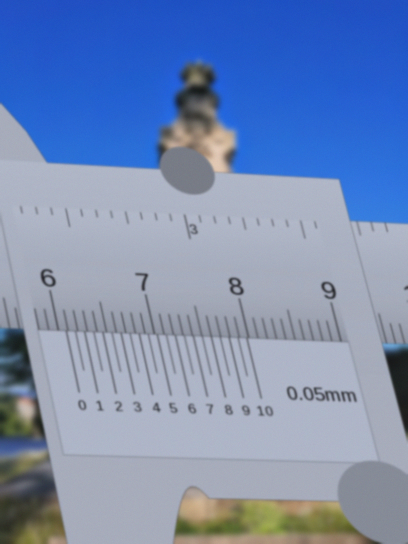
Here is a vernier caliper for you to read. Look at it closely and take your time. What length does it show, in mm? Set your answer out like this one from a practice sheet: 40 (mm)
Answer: 60.8 (mm)
